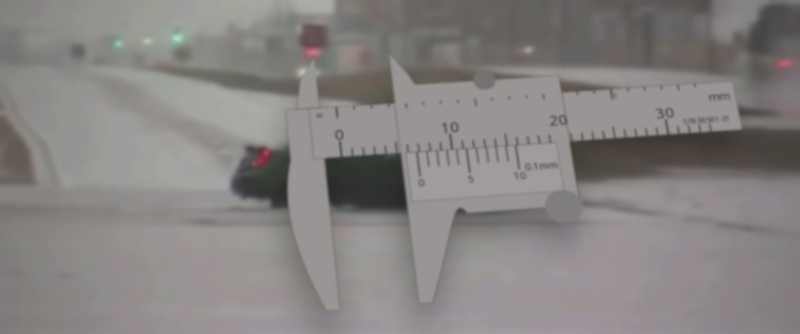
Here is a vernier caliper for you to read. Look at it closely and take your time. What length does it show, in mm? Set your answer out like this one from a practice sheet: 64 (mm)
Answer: 6.8 (mm)
